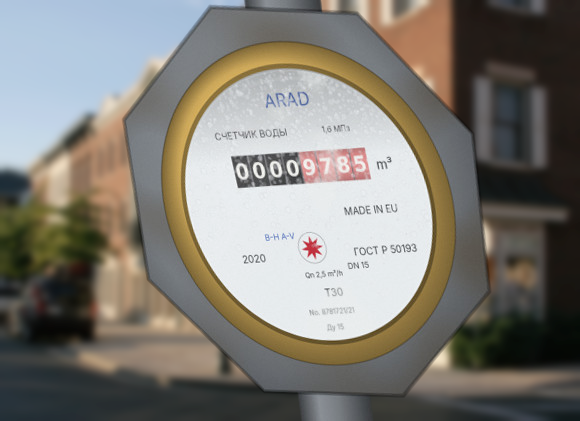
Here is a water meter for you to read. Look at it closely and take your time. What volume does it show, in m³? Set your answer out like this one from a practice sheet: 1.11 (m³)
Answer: 0.9785 (m³)
